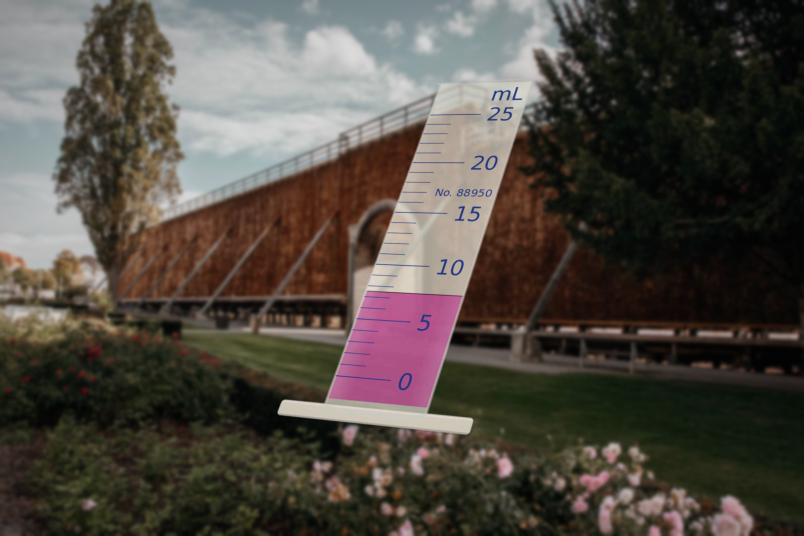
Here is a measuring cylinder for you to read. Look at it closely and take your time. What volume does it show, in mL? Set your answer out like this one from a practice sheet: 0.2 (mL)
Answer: 7.5 (mL)
